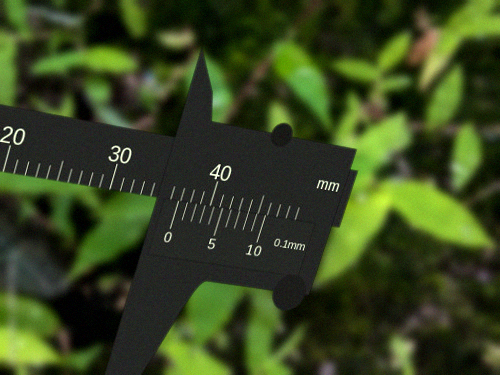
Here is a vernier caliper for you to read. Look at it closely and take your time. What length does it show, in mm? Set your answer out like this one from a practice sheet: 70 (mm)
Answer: 36.8 (mm)
